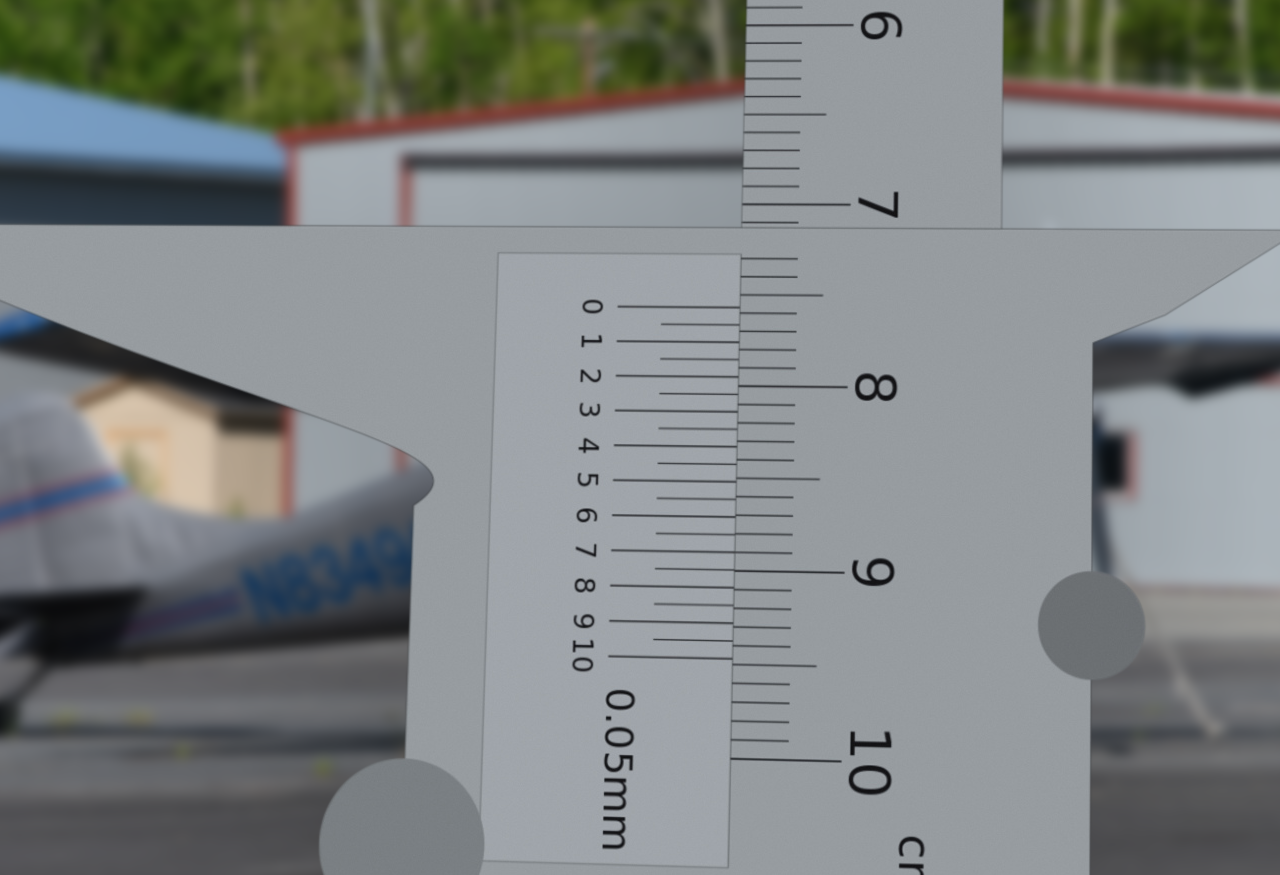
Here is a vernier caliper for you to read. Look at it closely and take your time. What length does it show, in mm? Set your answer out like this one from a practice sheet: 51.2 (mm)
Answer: 75.7 (mm)
